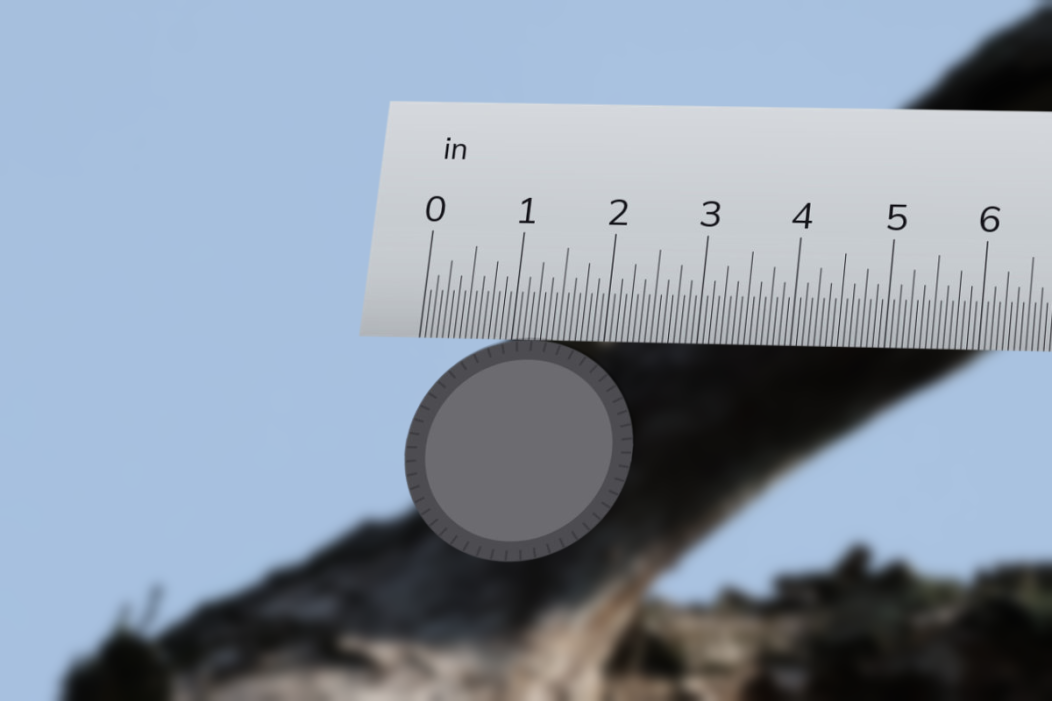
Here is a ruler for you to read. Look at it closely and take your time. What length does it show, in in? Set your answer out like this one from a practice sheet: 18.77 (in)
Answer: 2.4375 (in)
